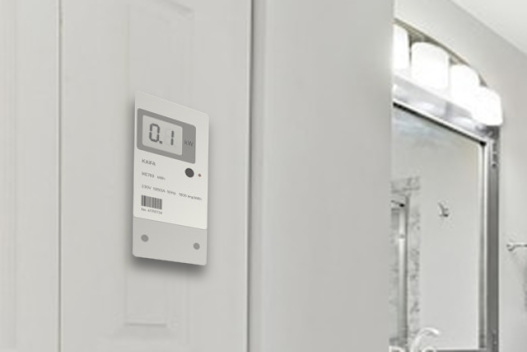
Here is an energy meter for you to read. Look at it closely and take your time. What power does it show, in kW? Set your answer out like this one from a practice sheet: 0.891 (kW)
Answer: 0.1 (kW)
